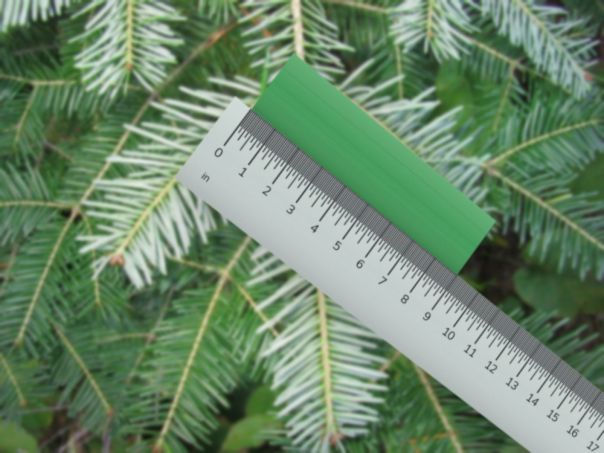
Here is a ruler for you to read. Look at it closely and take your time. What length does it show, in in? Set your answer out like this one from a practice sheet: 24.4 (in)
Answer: 9 (in)
